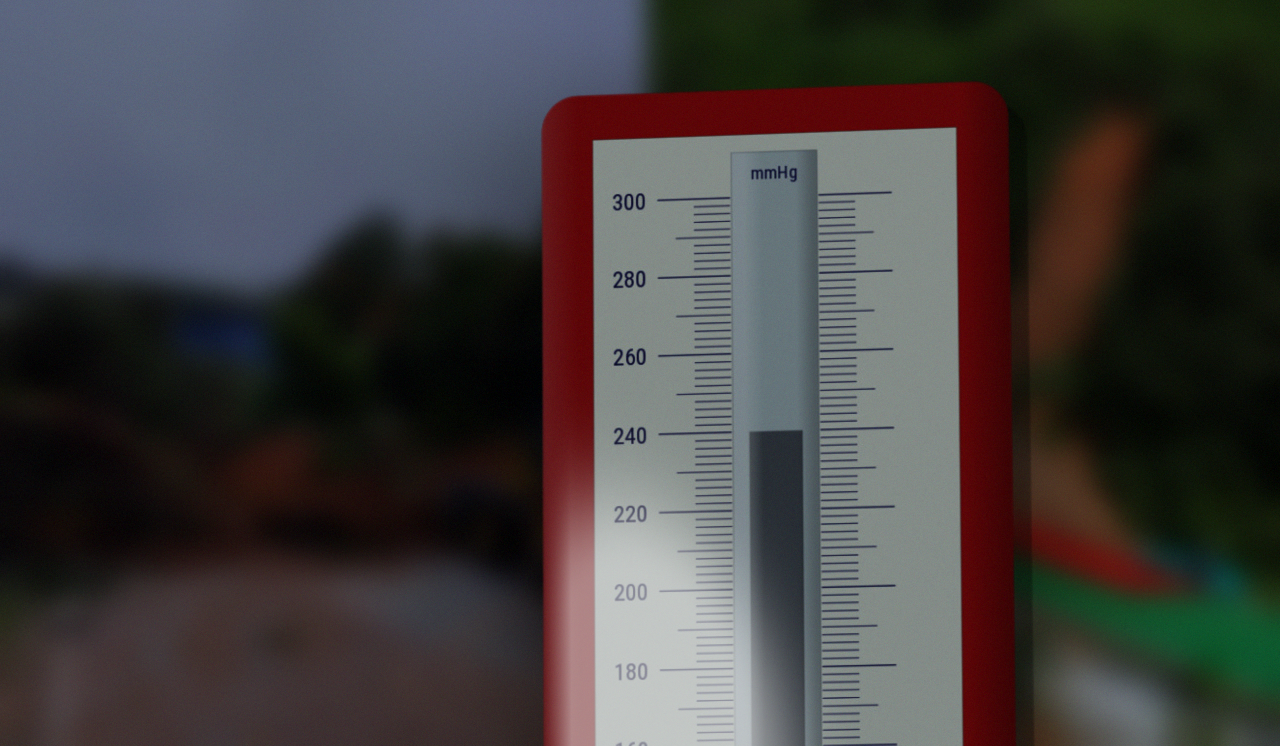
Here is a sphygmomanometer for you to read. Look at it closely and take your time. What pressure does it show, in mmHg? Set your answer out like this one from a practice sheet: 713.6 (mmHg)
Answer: 240 (mmHg)
